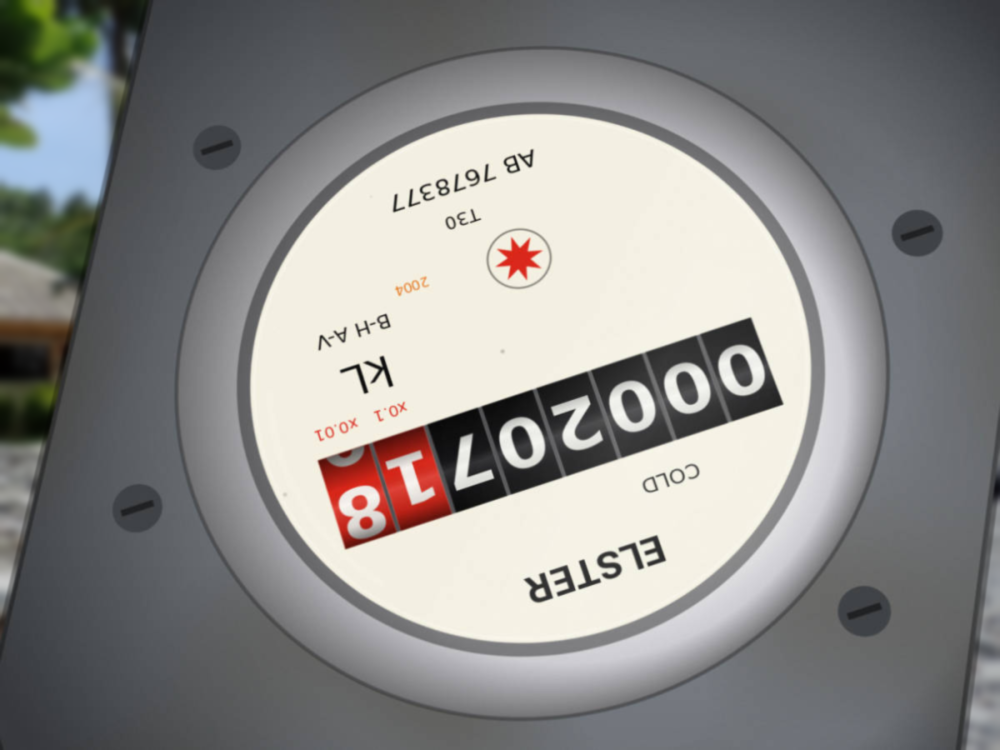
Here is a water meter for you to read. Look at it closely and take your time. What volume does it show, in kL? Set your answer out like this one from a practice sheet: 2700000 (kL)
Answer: 207.18 (kL)
